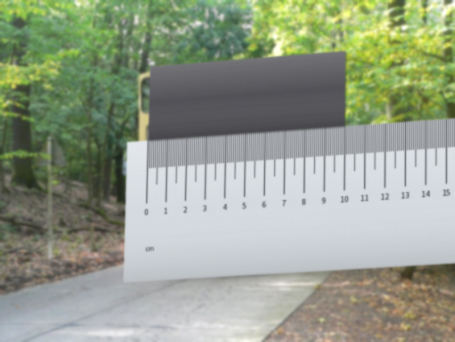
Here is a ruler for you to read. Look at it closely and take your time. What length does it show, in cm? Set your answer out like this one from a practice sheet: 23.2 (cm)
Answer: 10 (cm)
